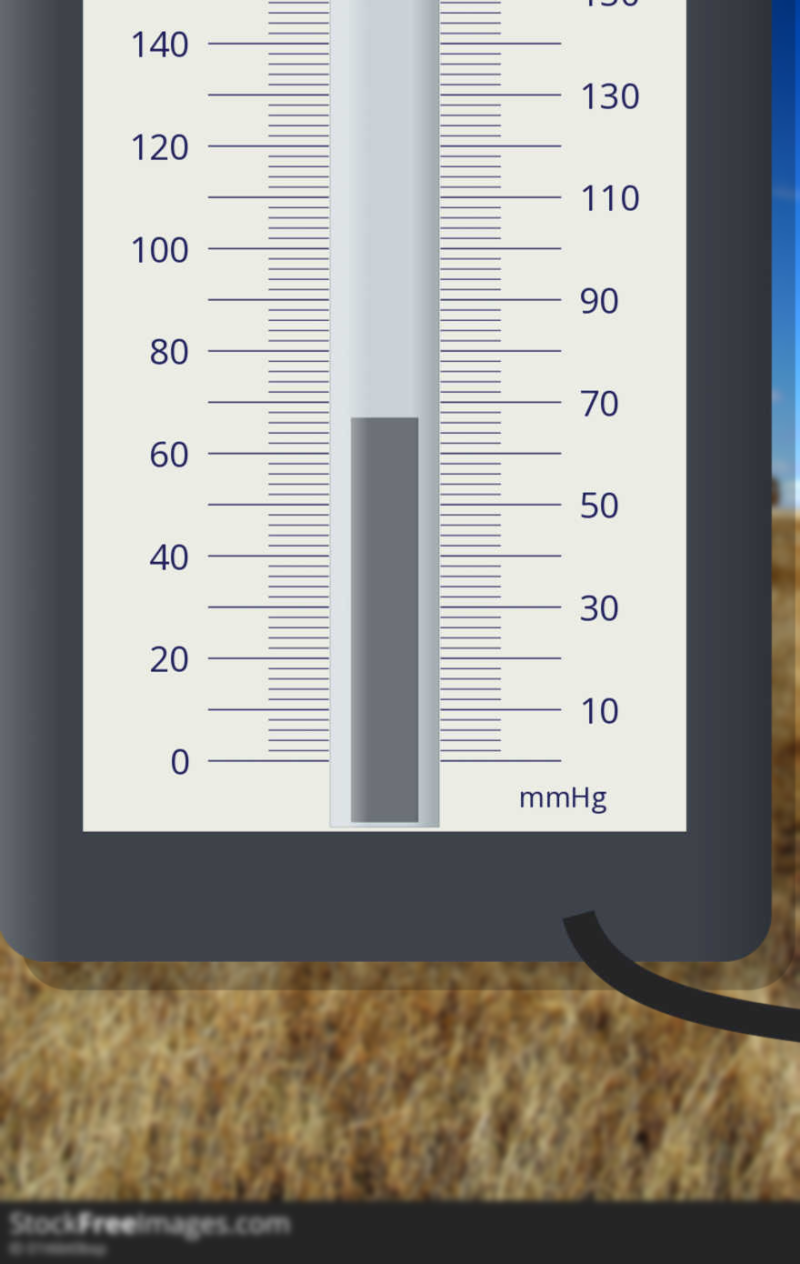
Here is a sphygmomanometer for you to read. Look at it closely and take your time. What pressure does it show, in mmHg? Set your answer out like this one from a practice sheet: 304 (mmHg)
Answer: 67 (mmHg)
